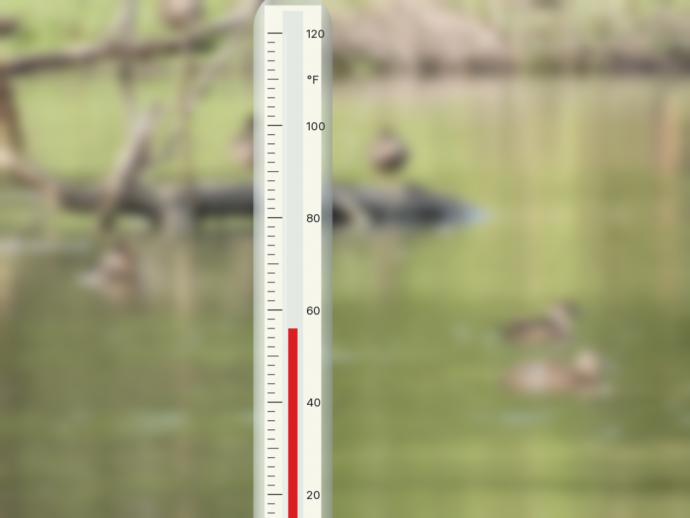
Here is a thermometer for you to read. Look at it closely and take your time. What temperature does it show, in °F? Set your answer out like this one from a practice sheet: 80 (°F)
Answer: 56 (°F)
